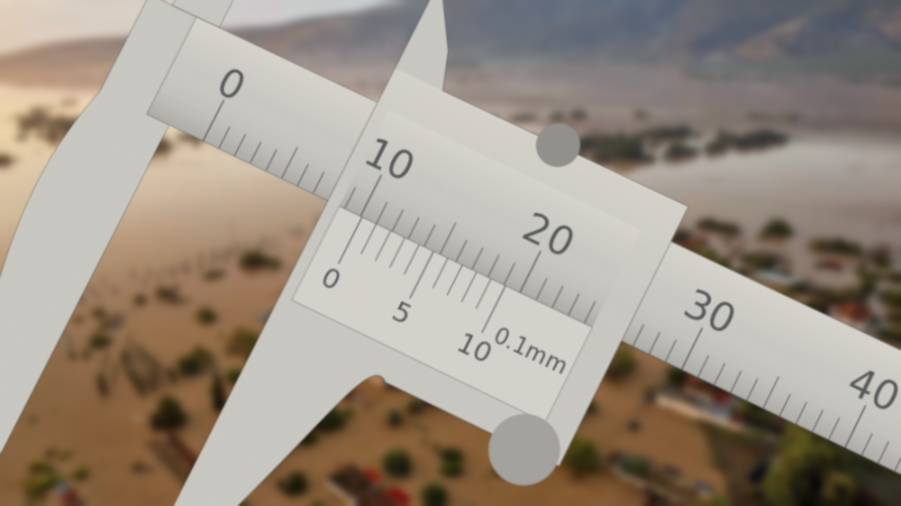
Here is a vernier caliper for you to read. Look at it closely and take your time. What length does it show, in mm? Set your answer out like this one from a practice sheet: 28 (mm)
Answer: 10.1 (mm)
